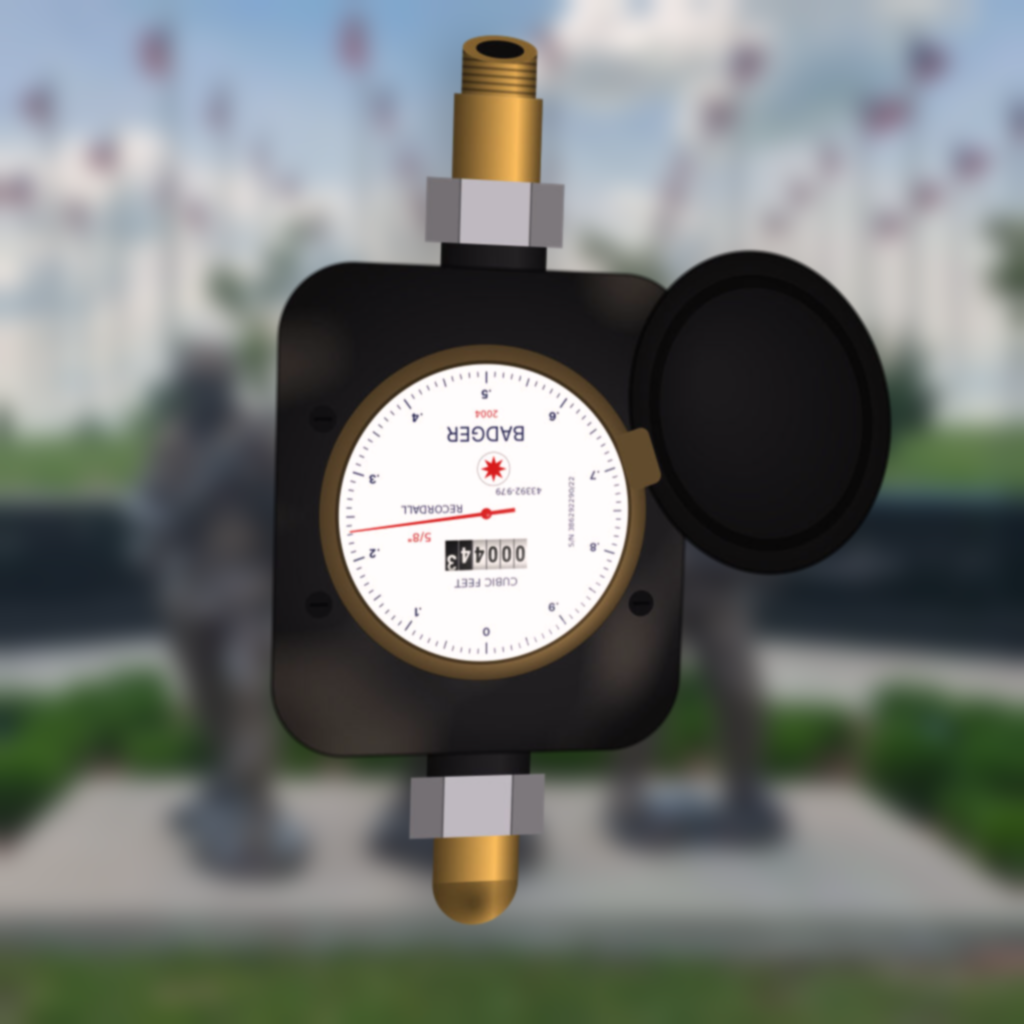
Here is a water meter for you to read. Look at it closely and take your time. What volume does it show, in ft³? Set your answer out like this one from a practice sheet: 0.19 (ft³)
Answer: 443.23 (ft³)
